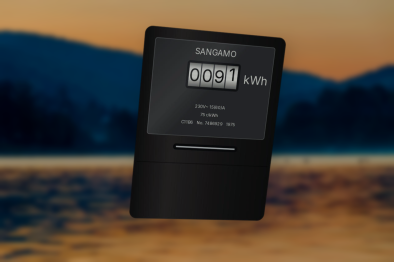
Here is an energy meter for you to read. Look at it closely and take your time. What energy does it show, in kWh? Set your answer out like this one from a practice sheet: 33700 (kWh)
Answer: 91 (kWh)
